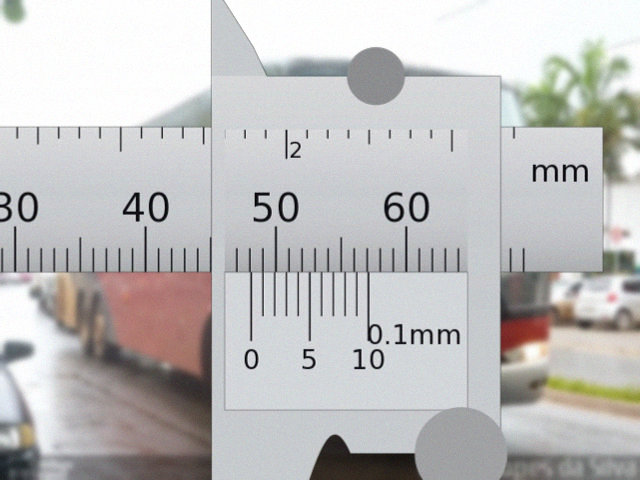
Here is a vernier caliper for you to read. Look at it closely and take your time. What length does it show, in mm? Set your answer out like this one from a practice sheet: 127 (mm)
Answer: 48.1 (mm)
